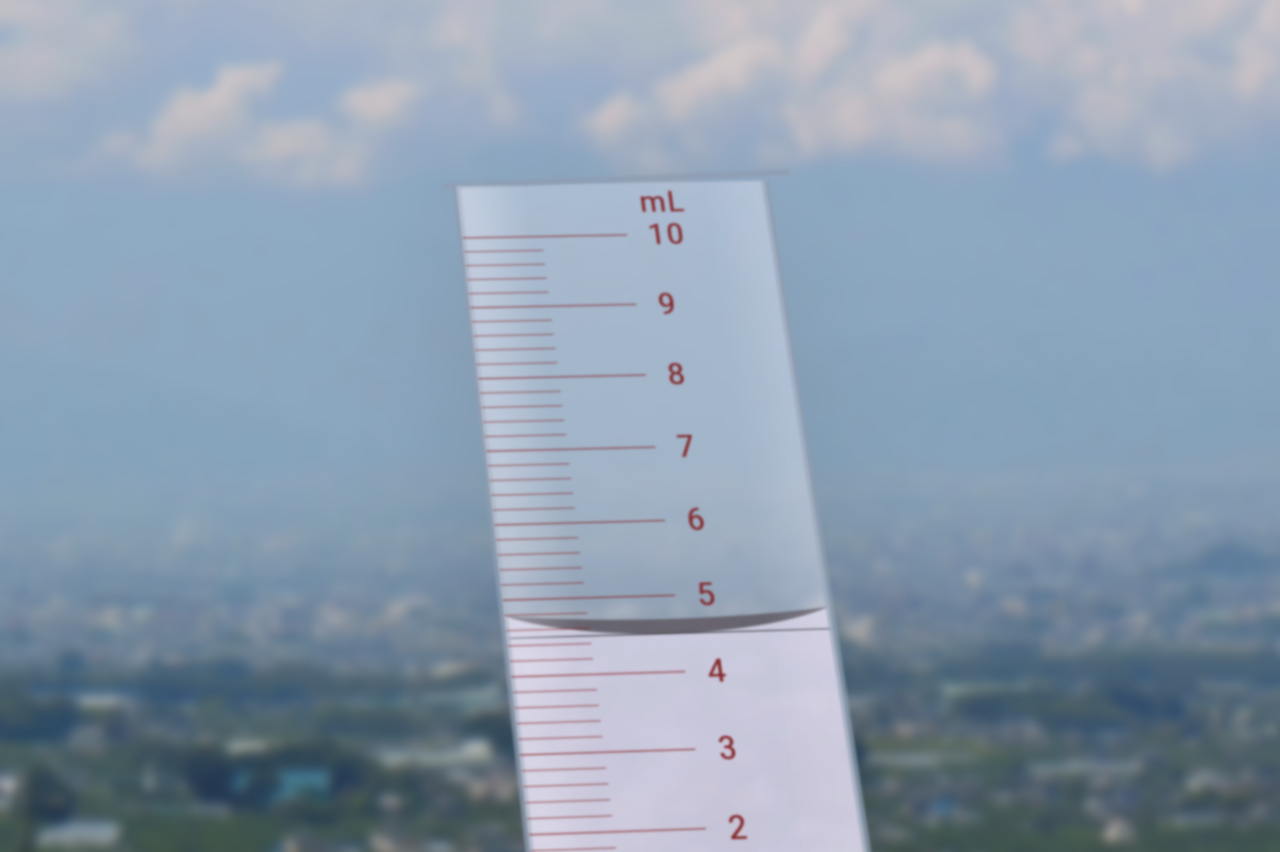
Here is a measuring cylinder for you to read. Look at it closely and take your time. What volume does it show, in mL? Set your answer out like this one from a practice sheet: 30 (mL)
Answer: 4.5 (mL)
